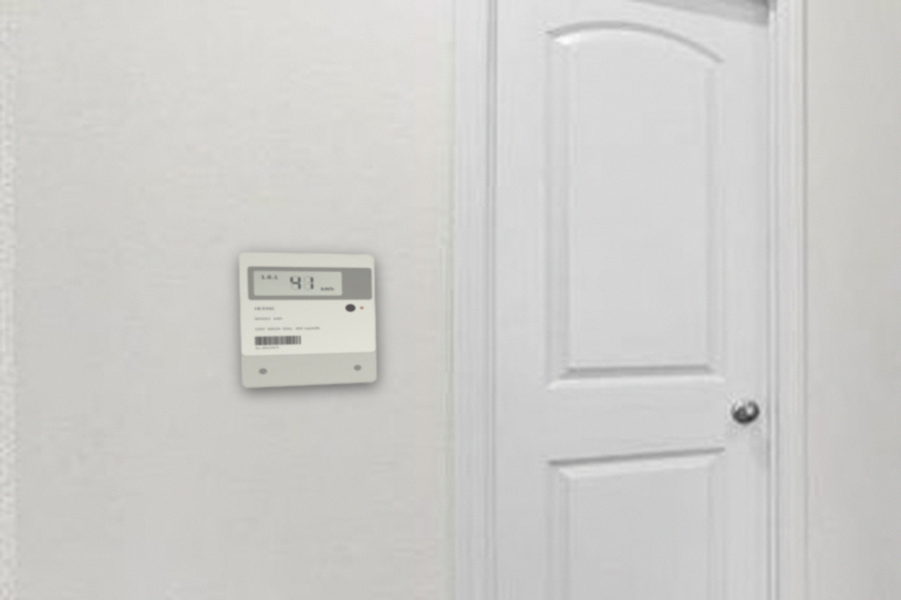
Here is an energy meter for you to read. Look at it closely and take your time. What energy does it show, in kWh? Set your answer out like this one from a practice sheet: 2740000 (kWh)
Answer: 41 (kWh)
